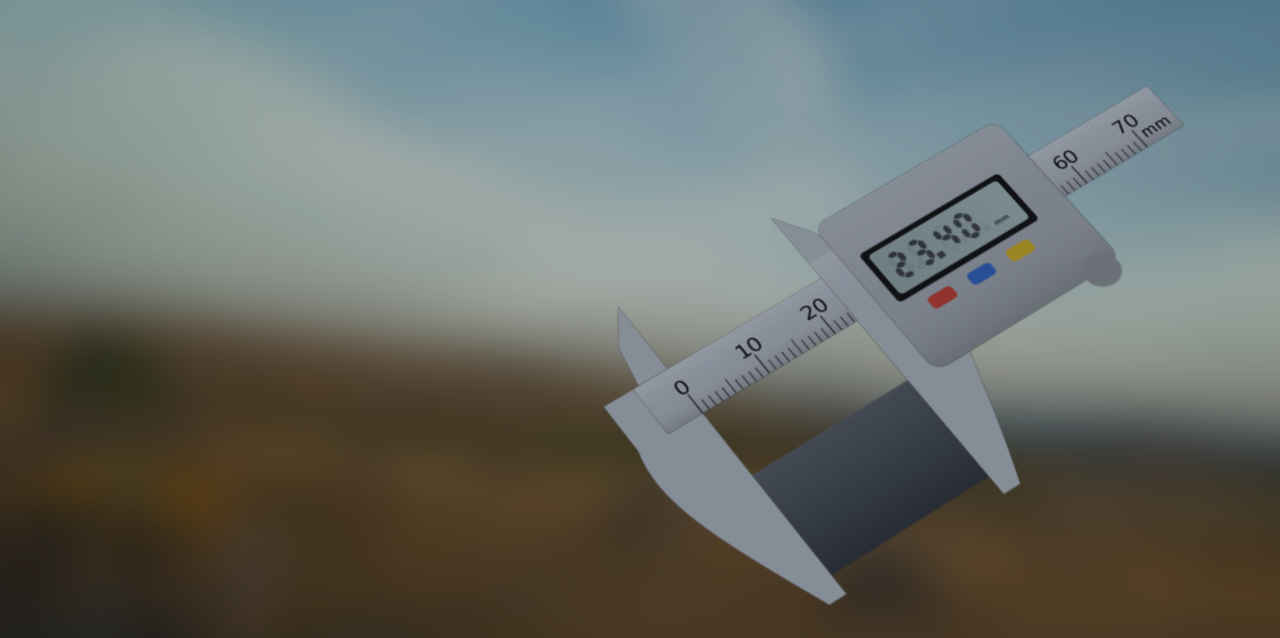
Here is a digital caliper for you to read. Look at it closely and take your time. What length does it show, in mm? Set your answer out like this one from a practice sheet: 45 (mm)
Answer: 23.40 (mm)
